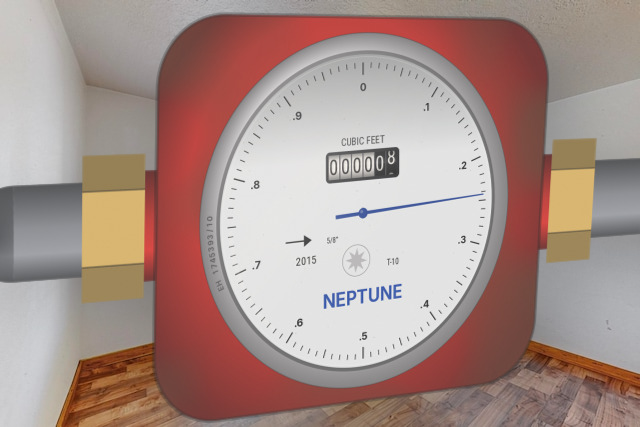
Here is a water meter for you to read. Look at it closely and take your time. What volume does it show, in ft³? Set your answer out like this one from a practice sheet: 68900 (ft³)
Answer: 8.24 (ft³)
